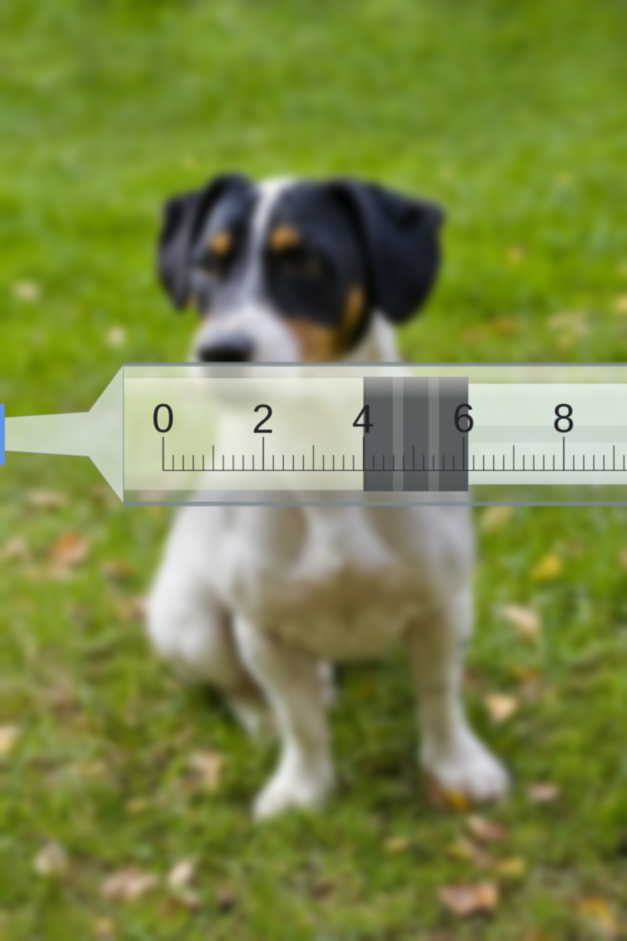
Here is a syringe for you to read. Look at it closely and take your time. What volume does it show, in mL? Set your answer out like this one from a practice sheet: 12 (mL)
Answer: 4 (mL)
